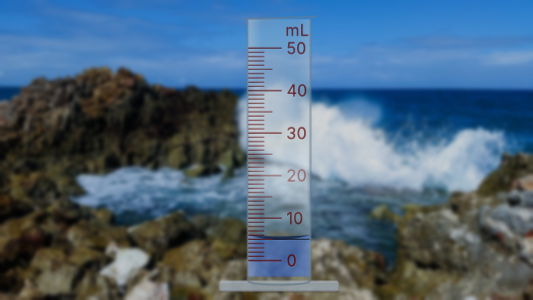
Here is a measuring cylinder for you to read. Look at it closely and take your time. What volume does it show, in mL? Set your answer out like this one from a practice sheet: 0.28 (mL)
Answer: 5 (mL)
